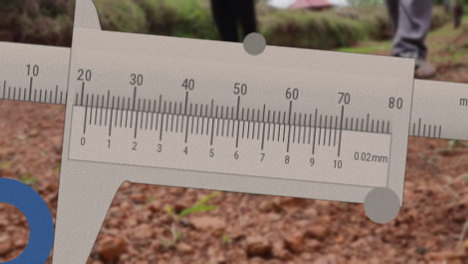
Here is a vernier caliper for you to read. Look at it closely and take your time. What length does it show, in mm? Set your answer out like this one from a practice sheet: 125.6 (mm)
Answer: 21.0 (mm)
